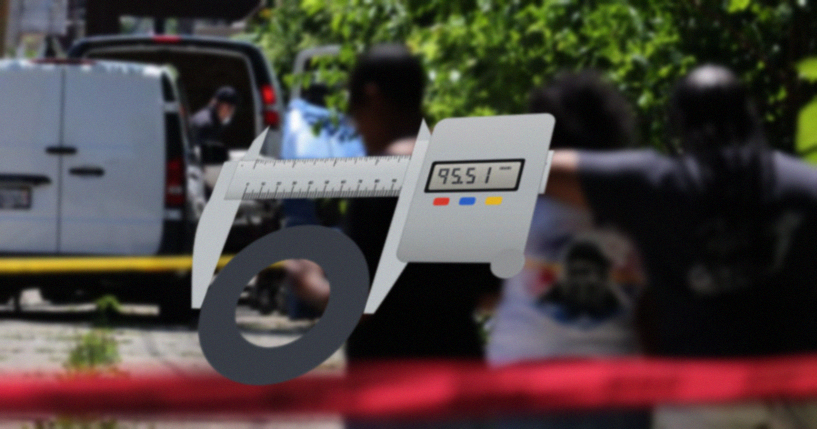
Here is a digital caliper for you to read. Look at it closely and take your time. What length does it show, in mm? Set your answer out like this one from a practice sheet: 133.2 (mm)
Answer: 95.51 (mm)
